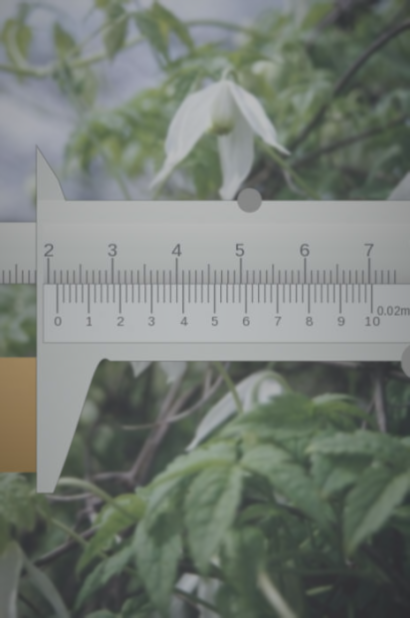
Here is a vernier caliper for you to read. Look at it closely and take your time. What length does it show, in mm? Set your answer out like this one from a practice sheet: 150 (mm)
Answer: 21.4 (mm)
